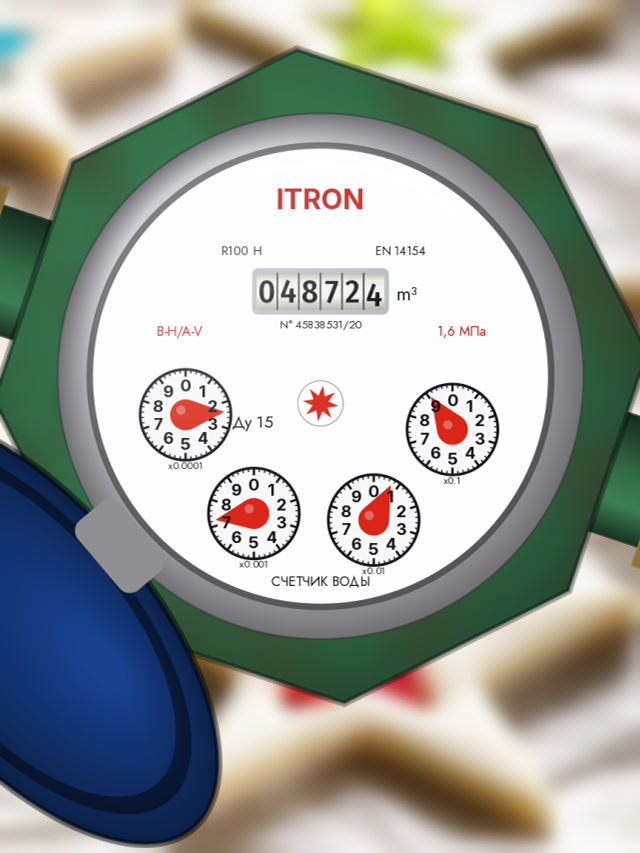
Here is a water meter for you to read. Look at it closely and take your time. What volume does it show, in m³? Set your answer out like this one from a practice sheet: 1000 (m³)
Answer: 48723.9072 (m³)
